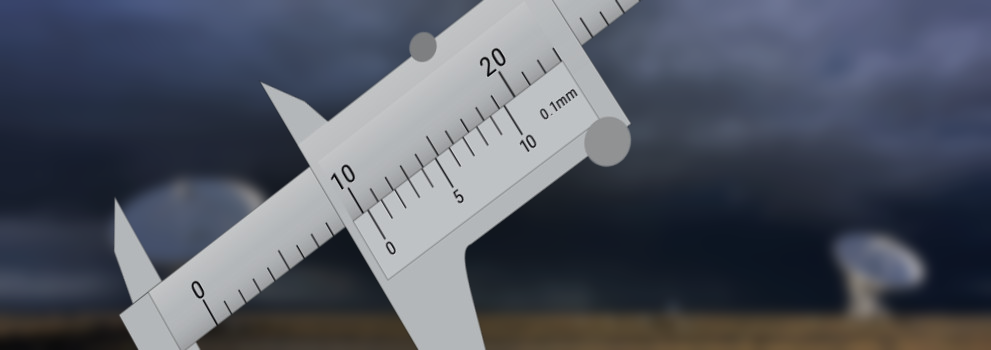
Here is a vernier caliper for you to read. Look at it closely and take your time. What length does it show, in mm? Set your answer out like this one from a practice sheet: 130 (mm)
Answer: 10.3 (mm)
